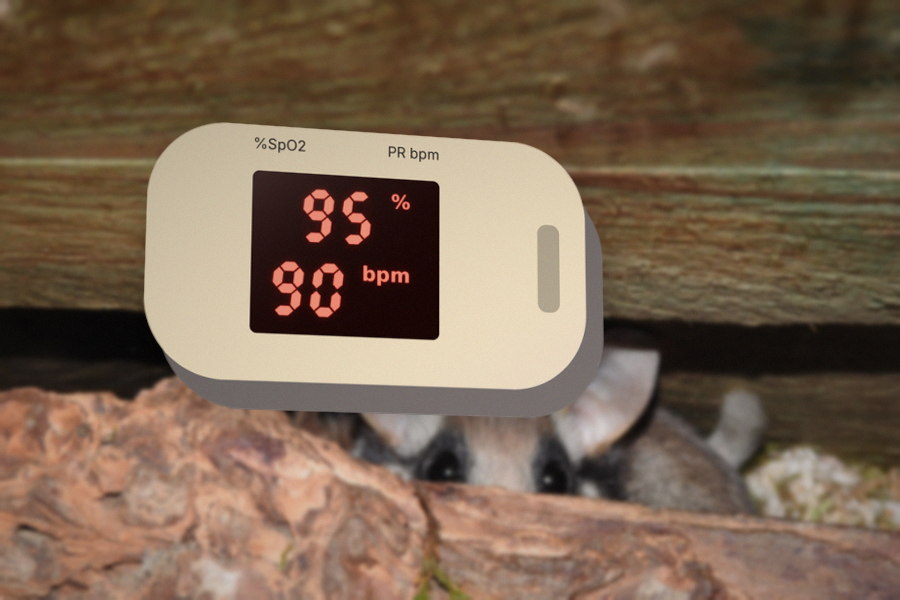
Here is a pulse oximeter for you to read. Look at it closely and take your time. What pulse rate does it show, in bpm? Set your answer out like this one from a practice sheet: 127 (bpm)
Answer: 90 (bpm)
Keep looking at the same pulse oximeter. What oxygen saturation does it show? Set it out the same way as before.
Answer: 95 (%)
